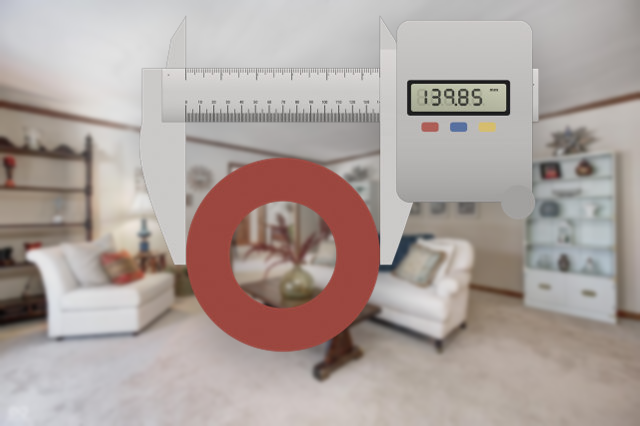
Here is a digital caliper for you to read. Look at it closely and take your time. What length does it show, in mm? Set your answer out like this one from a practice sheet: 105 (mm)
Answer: 139.85 (mm)
